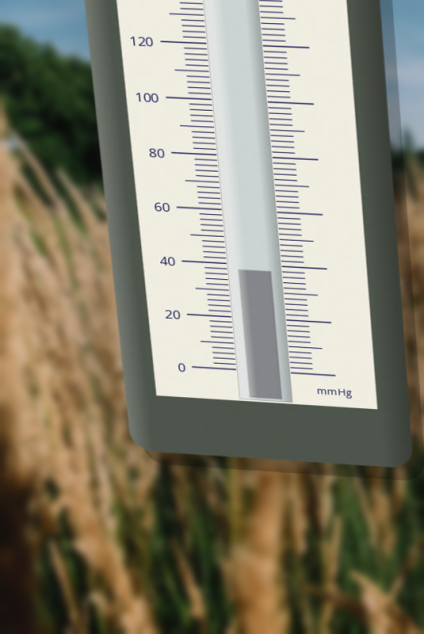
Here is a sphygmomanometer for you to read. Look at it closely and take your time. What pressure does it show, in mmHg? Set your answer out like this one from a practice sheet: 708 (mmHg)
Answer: 38 (mmHg)
